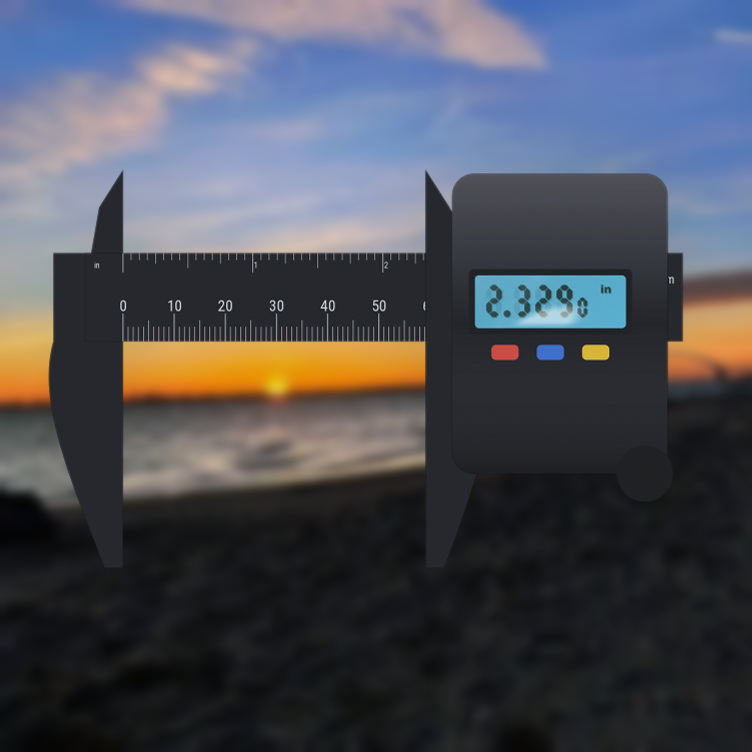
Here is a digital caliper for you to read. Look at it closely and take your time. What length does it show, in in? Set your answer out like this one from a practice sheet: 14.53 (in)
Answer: 2.3290 (in)
